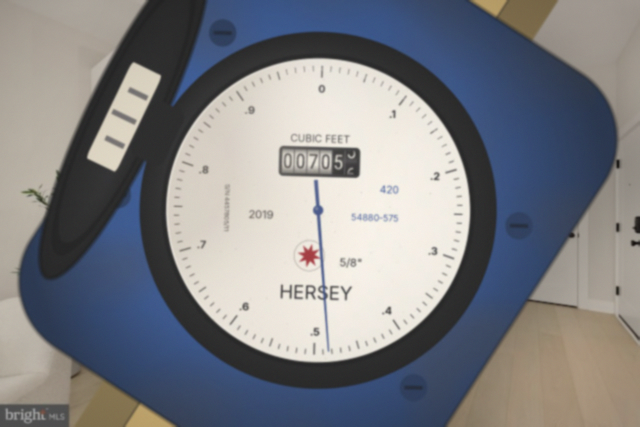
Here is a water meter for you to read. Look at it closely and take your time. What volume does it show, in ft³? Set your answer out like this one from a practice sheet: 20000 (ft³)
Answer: 7055.48 (ft³)
